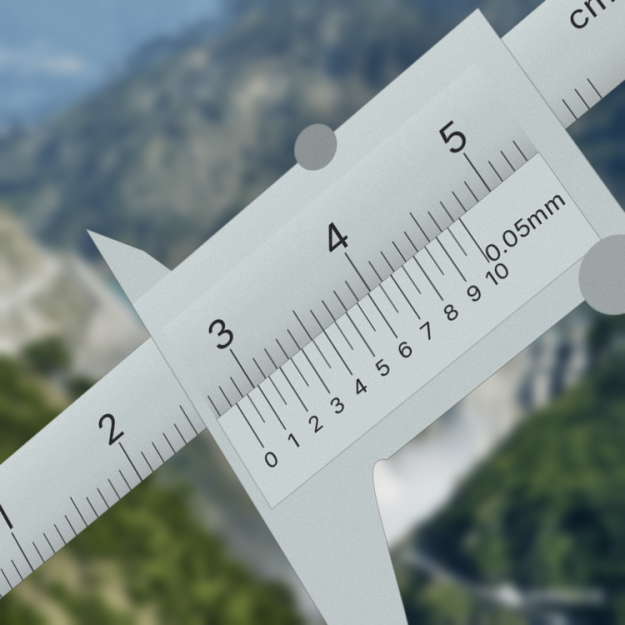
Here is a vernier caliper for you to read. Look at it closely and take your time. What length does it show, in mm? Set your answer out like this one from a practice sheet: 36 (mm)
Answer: 28.4 (mm)
